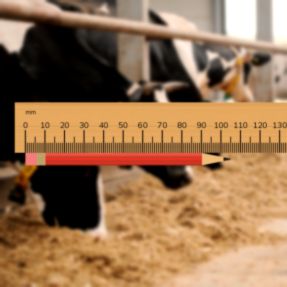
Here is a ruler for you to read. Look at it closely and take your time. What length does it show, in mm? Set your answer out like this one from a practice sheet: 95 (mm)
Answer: 105 (mm)
